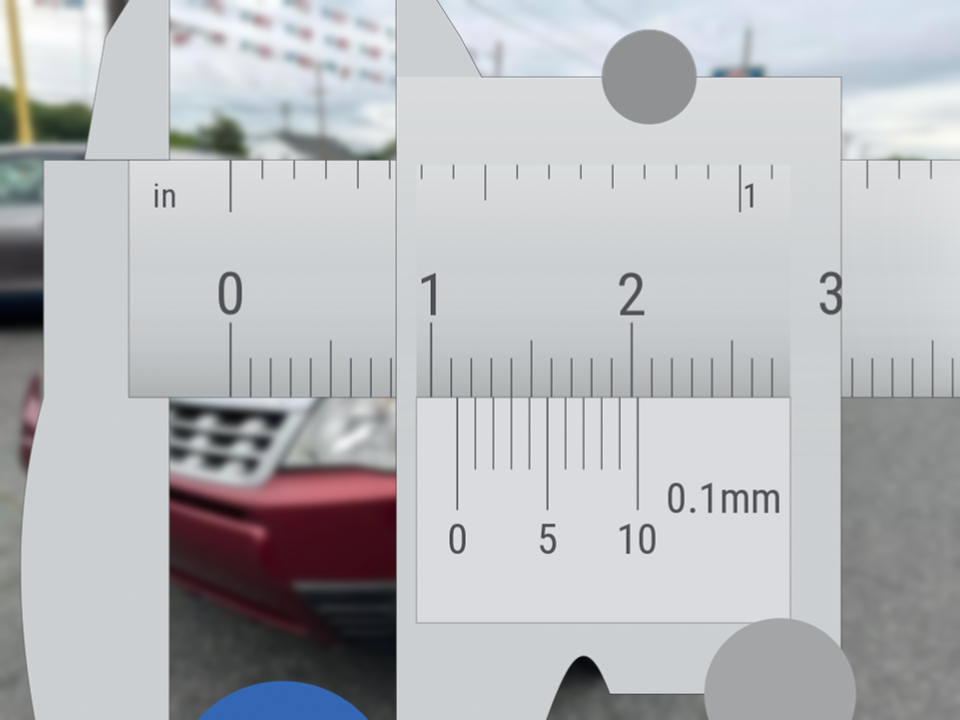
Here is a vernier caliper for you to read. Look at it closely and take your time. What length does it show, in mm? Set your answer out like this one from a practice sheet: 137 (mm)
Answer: 11.3 (mm)
